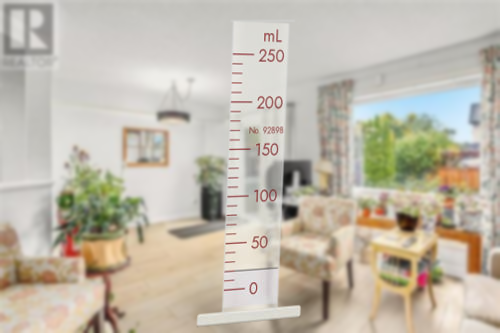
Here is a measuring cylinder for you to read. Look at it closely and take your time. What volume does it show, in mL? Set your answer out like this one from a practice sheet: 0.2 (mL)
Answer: 20 (mL)
